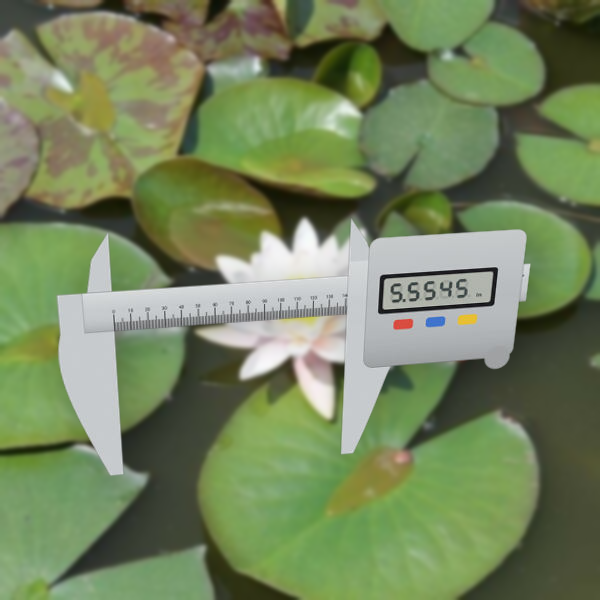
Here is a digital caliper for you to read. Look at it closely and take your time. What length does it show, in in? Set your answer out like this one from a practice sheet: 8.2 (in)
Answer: 5.5545 (in)
